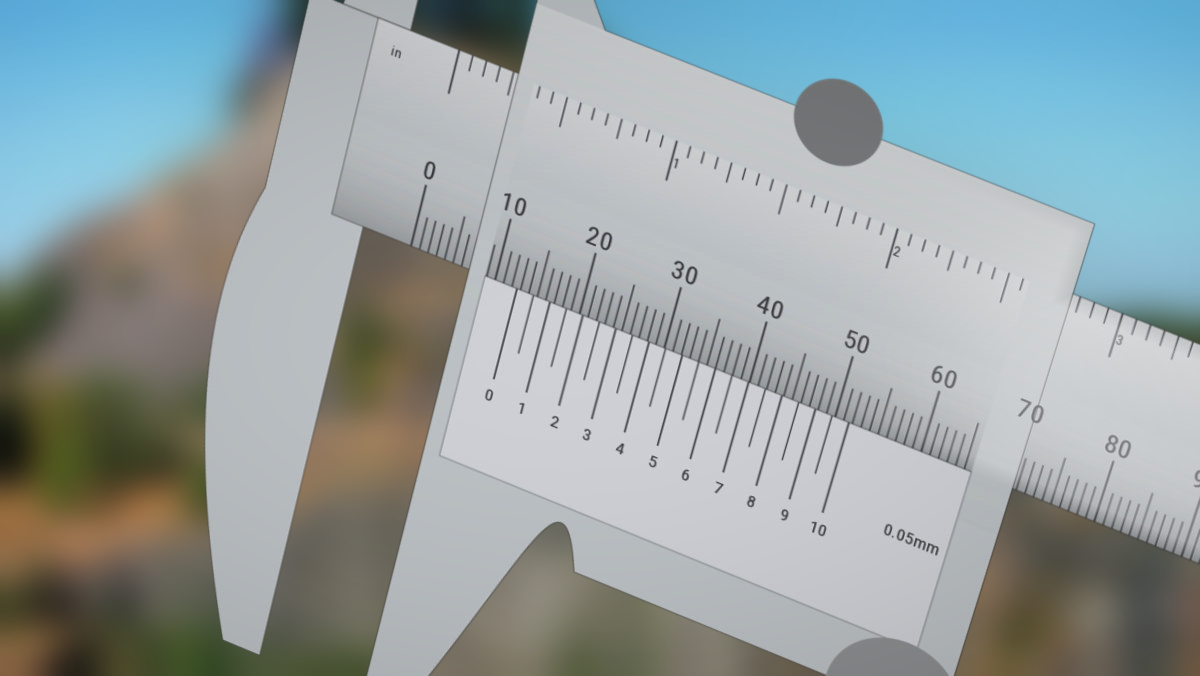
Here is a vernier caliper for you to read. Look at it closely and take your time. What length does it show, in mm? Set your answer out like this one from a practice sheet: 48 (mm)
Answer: 12.6 (mm)
